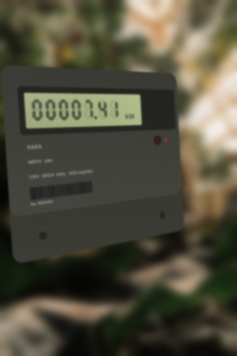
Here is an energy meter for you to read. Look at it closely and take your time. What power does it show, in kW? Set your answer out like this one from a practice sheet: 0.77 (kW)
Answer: 7.41 (kW)
